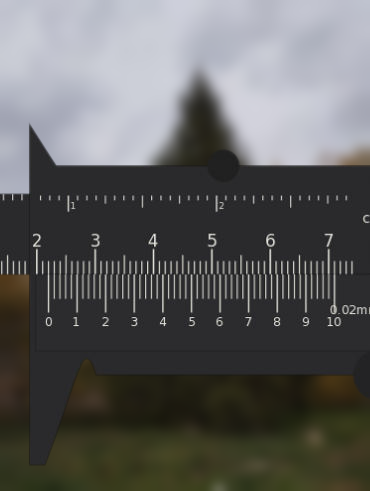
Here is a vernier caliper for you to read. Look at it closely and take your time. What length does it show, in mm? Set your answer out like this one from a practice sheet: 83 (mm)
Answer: 22.0 (mm)
